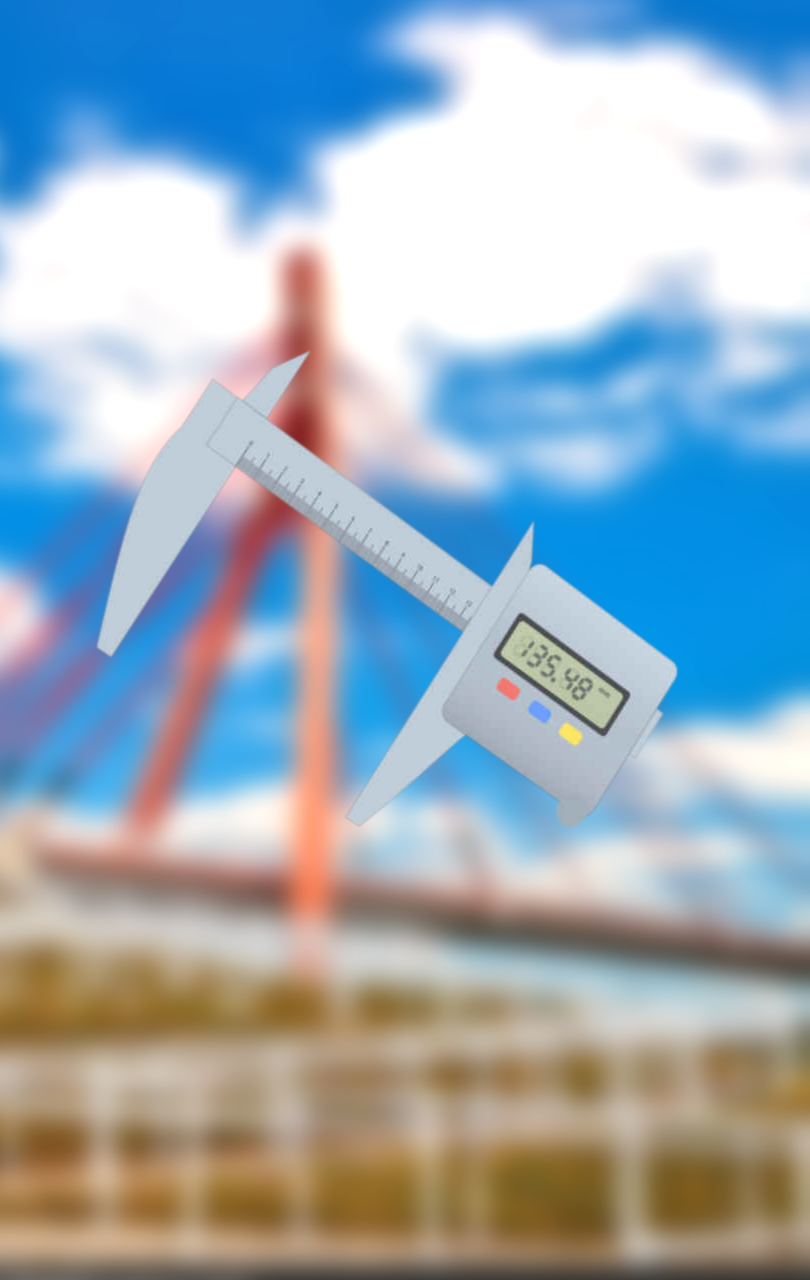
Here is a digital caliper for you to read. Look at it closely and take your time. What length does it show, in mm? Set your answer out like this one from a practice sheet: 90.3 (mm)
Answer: 135.48 (mm)
